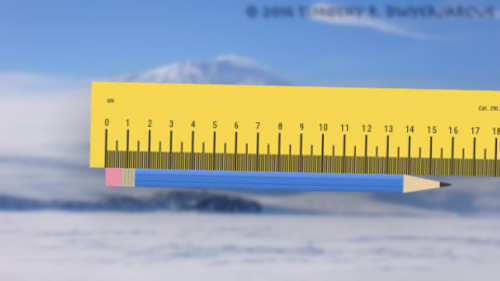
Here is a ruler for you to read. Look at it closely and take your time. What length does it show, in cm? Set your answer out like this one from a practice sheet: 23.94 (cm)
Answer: 16 (cm)
